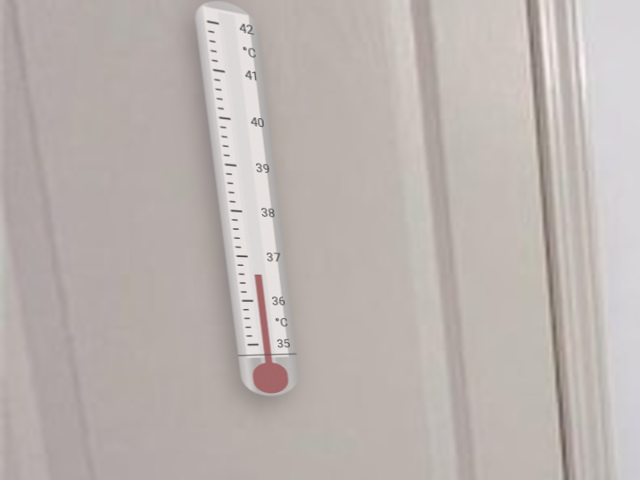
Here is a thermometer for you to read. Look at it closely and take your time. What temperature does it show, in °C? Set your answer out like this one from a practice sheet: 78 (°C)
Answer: 36.6 (°C)
